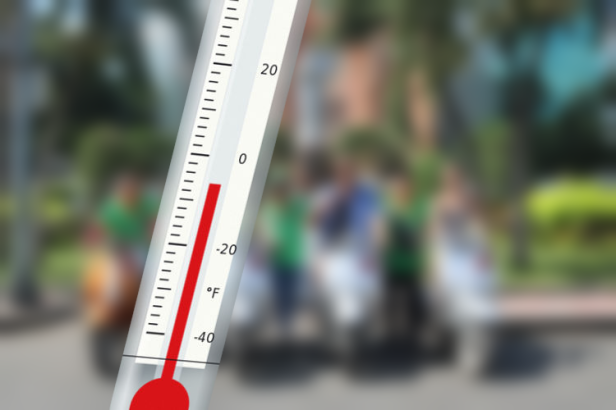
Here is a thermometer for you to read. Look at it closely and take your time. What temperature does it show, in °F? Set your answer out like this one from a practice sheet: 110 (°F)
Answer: -6 (°F)
